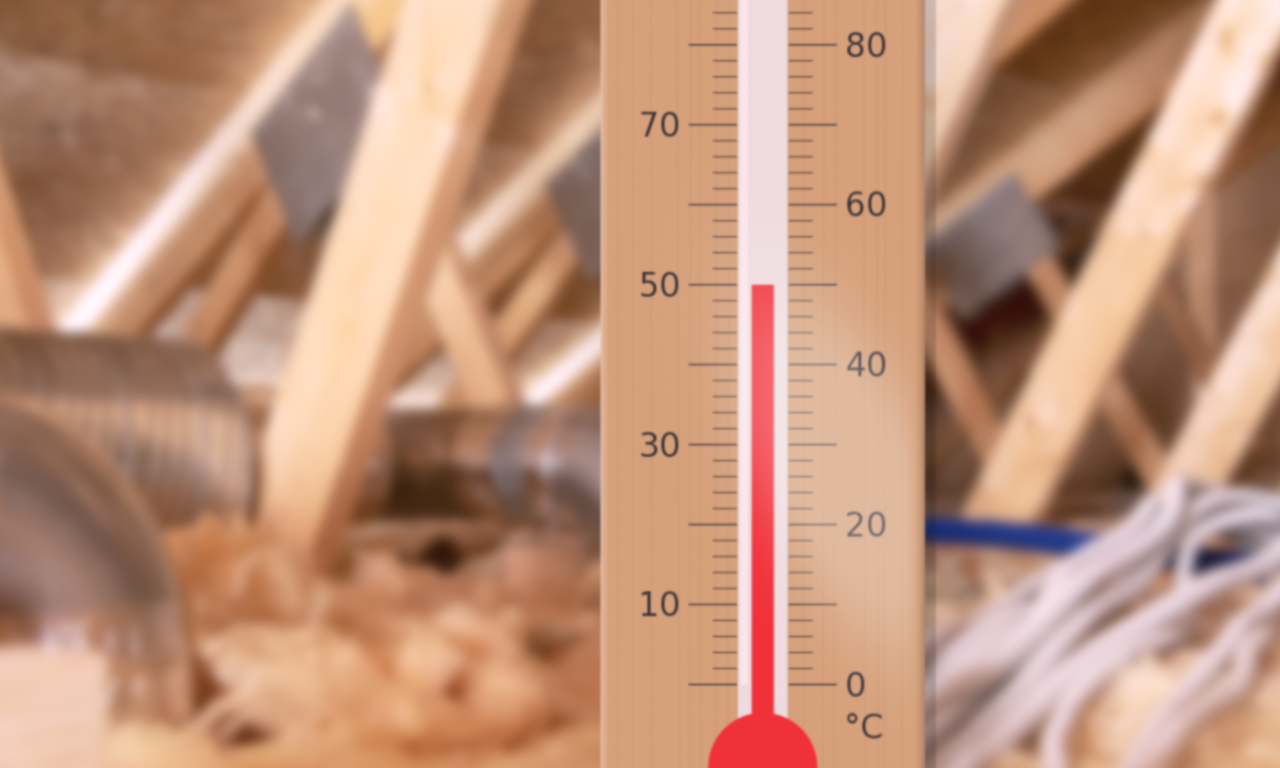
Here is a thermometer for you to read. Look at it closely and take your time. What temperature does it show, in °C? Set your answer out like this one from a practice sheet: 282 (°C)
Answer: 50 (°C)
